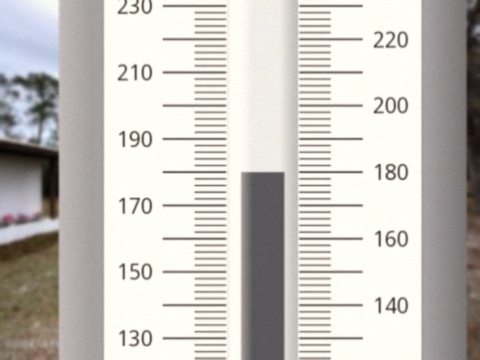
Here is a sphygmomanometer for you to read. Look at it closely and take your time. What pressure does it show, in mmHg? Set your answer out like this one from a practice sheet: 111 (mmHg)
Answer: 180 (mmHg)
